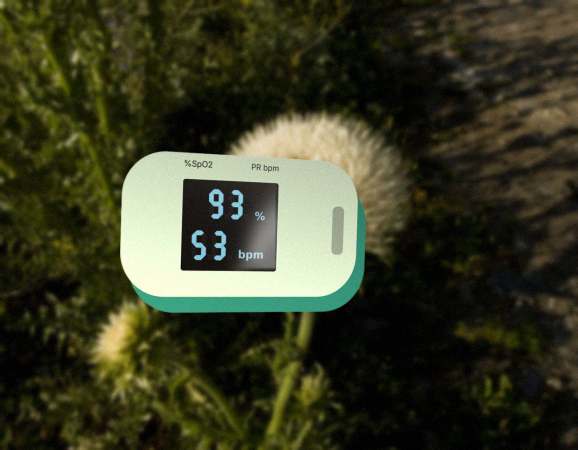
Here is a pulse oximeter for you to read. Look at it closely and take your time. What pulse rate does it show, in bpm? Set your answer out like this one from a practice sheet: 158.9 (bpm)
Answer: 53 (bpm)
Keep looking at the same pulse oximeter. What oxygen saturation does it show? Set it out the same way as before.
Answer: 93 (%)
